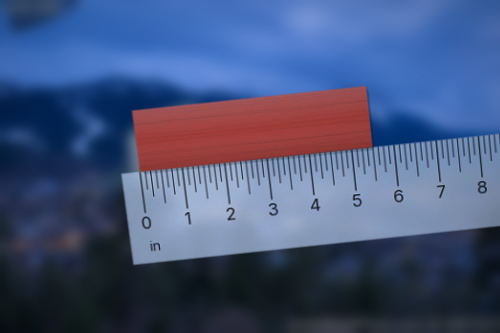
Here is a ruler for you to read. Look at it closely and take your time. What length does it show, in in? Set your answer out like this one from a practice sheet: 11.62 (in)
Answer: 5.5 (in)
